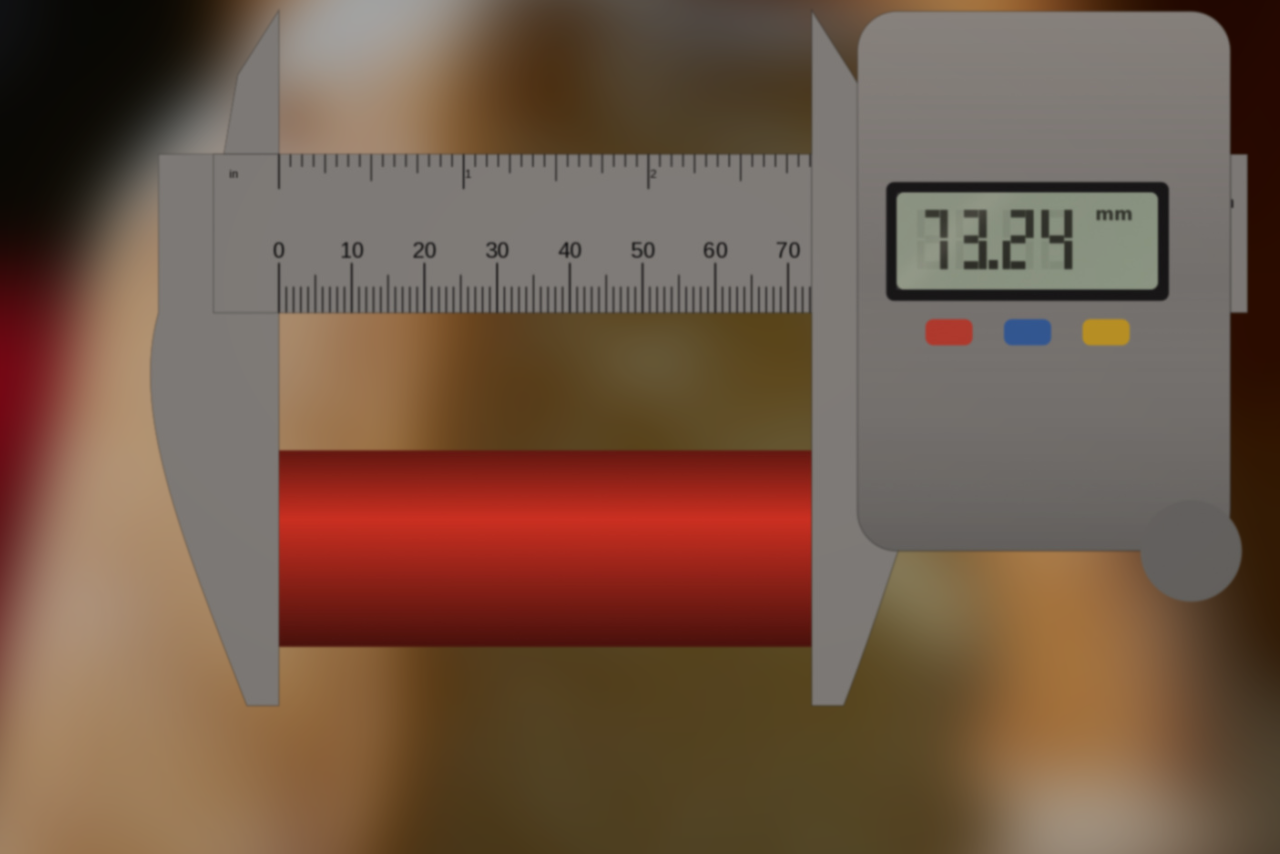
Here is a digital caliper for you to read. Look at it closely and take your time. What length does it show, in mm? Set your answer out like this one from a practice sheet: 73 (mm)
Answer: 73.24 (mm)
